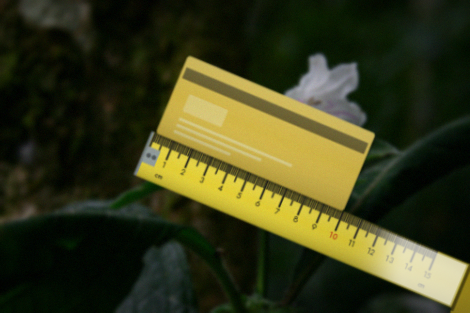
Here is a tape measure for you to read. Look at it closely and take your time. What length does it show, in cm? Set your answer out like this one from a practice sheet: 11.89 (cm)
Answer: 10 (cm)
